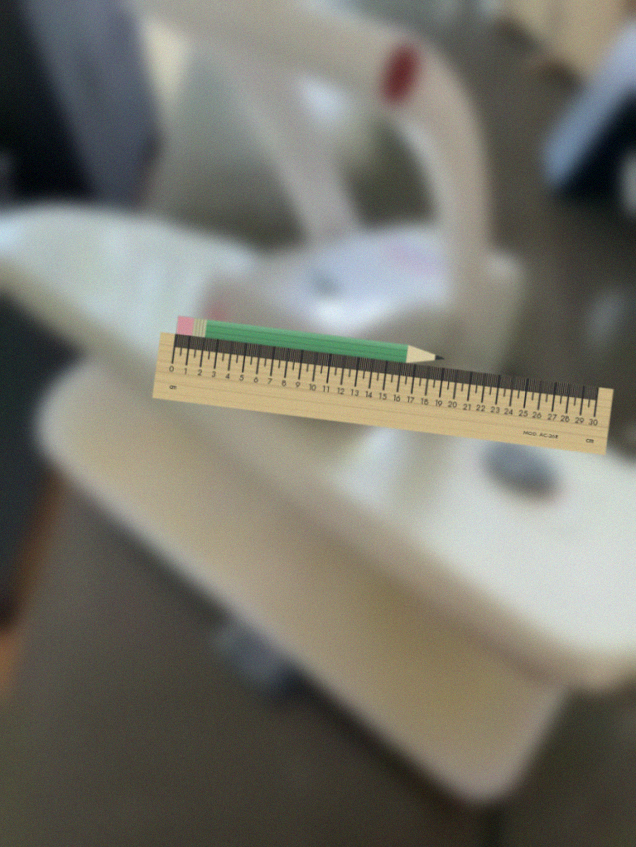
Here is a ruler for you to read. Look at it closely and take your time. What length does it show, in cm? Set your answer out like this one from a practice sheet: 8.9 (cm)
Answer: 19 (cm)
